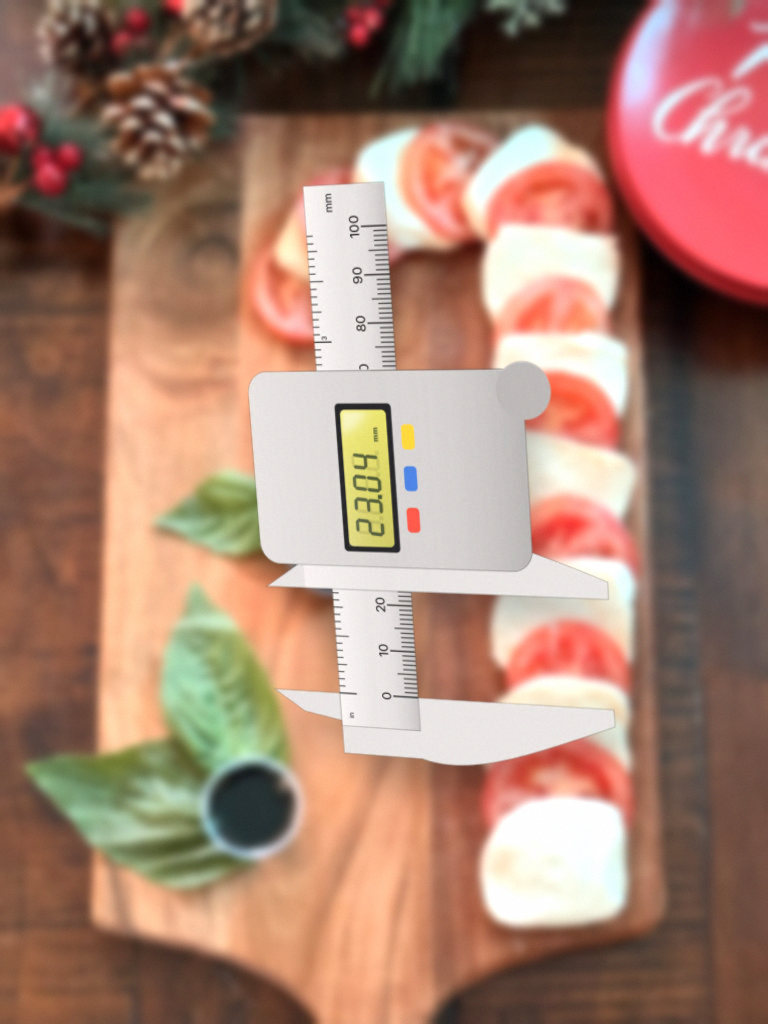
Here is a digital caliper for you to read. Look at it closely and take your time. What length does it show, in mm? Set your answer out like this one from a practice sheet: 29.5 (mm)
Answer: 23.04 (mm)
